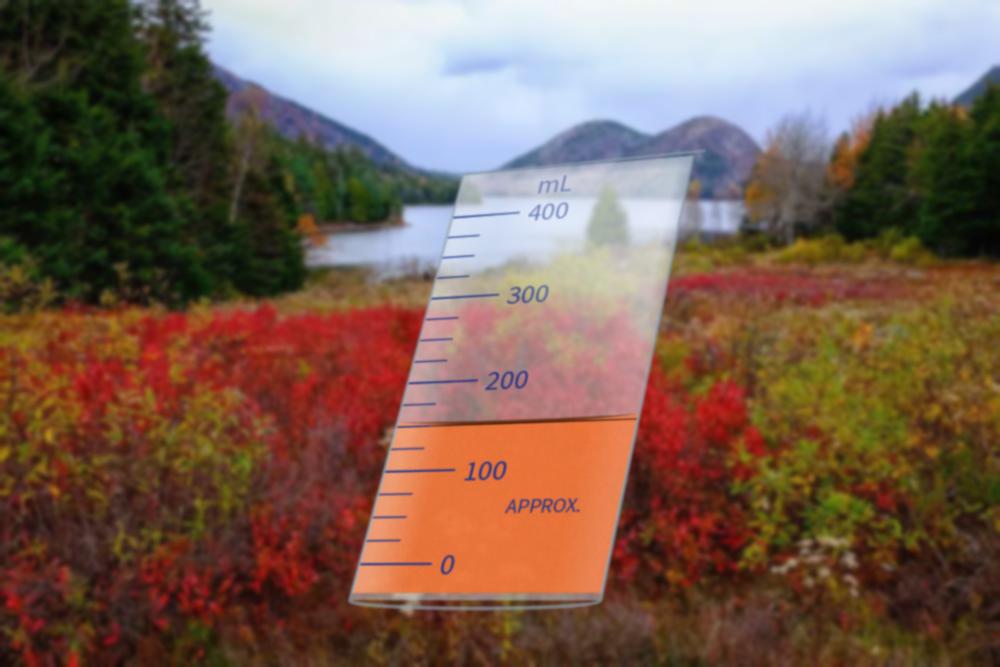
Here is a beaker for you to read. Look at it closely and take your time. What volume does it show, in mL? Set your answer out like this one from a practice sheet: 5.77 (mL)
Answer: 150 (mL)
